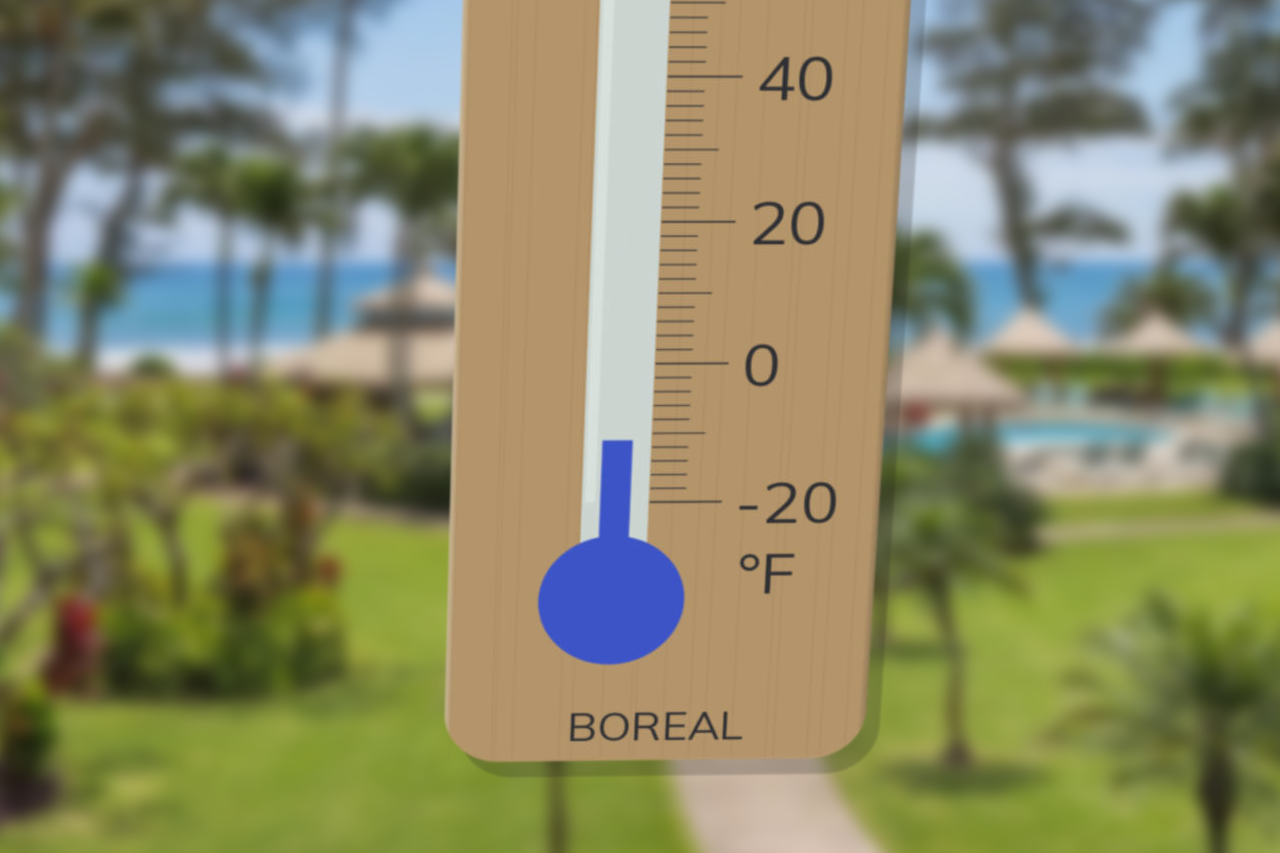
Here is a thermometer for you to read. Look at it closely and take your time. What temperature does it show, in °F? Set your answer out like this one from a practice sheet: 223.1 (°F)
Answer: -11 (°F)
